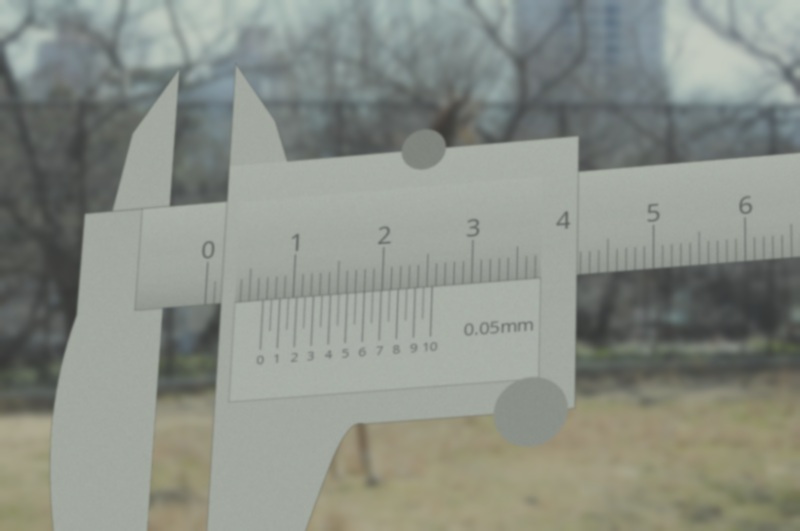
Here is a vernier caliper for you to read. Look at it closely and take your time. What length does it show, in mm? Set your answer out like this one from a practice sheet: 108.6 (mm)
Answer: 6.6 (mm)
